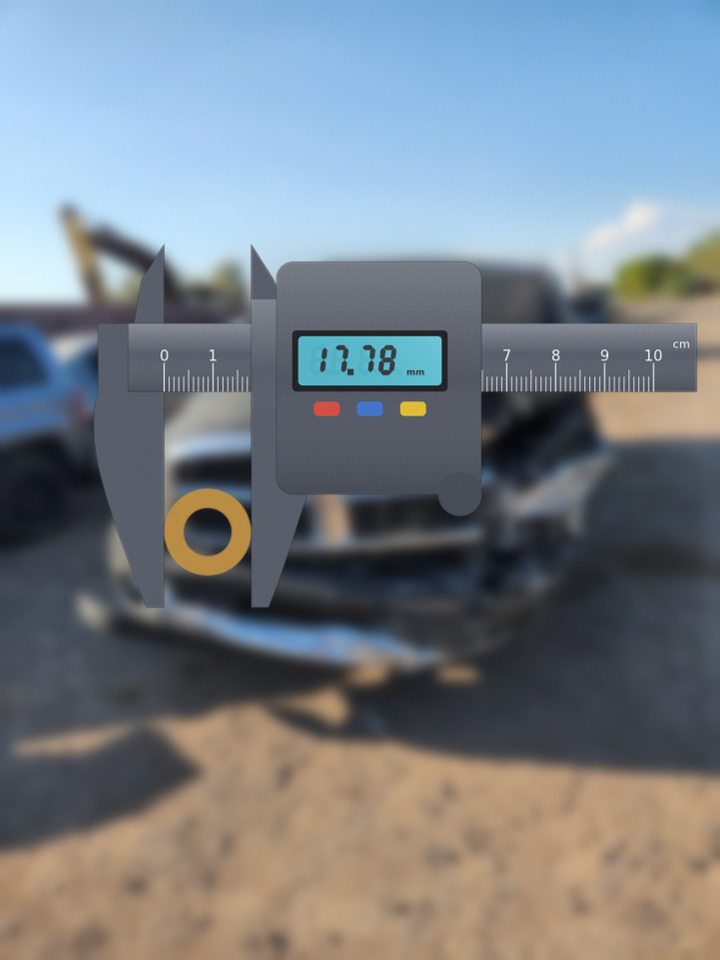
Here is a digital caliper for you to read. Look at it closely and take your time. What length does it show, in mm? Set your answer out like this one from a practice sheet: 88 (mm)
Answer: 17.78 (mm)
